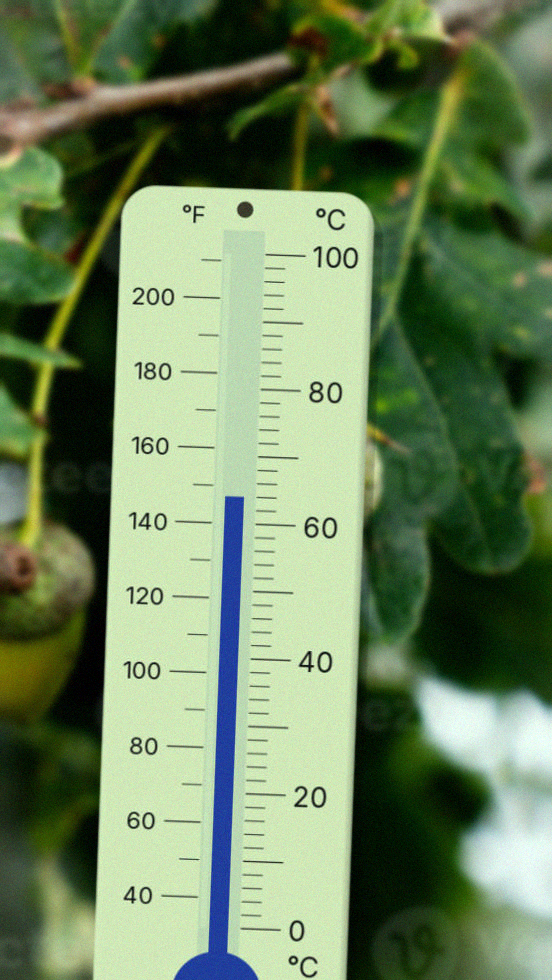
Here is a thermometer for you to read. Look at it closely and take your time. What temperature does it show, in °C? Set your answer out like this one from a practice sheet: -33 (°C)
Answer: 64 (°C)
